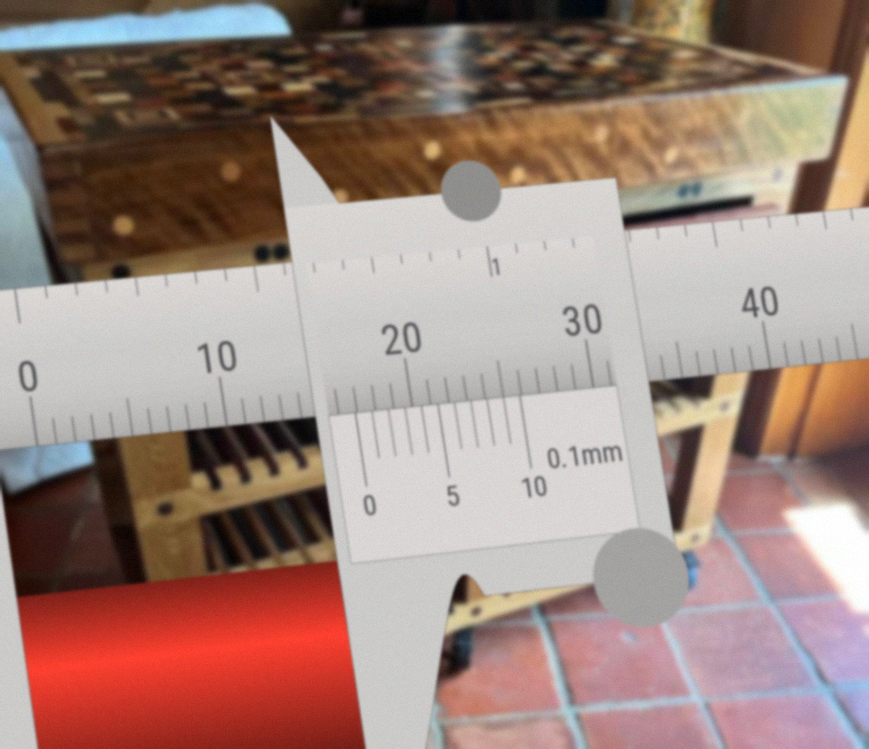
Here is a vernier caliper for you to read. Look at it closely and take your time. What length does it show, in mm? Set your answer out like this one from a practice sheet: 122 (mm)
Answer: 16.9 (mm)
